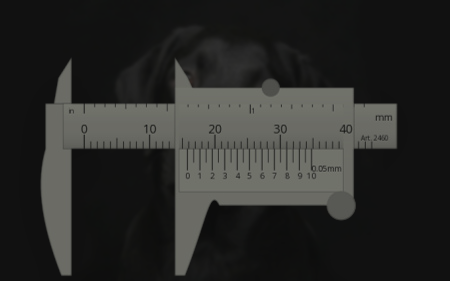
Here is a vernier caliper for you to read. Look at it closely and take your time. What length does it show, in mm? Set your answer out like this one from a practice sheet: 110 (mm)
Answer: 15.8 (mm)
